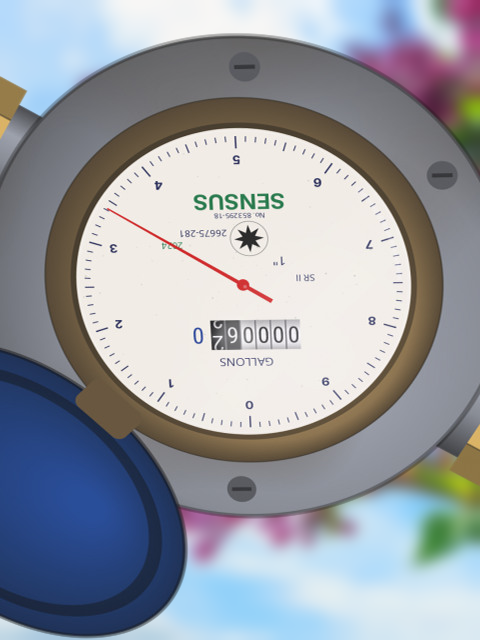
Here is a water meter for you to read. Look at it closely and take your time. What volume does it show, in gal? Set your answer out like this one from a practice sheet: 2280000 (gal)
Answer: 623.4 (gal)
